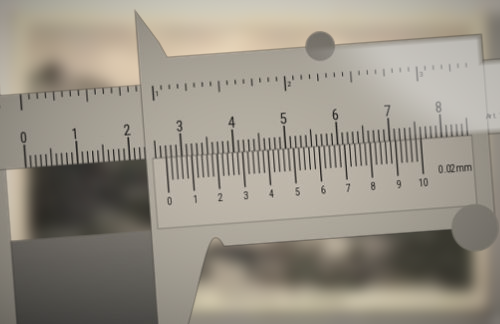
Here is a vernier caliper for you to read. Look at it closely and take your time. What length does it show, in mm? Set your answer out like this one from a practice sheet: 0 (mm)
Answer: 27.0 (mm)
